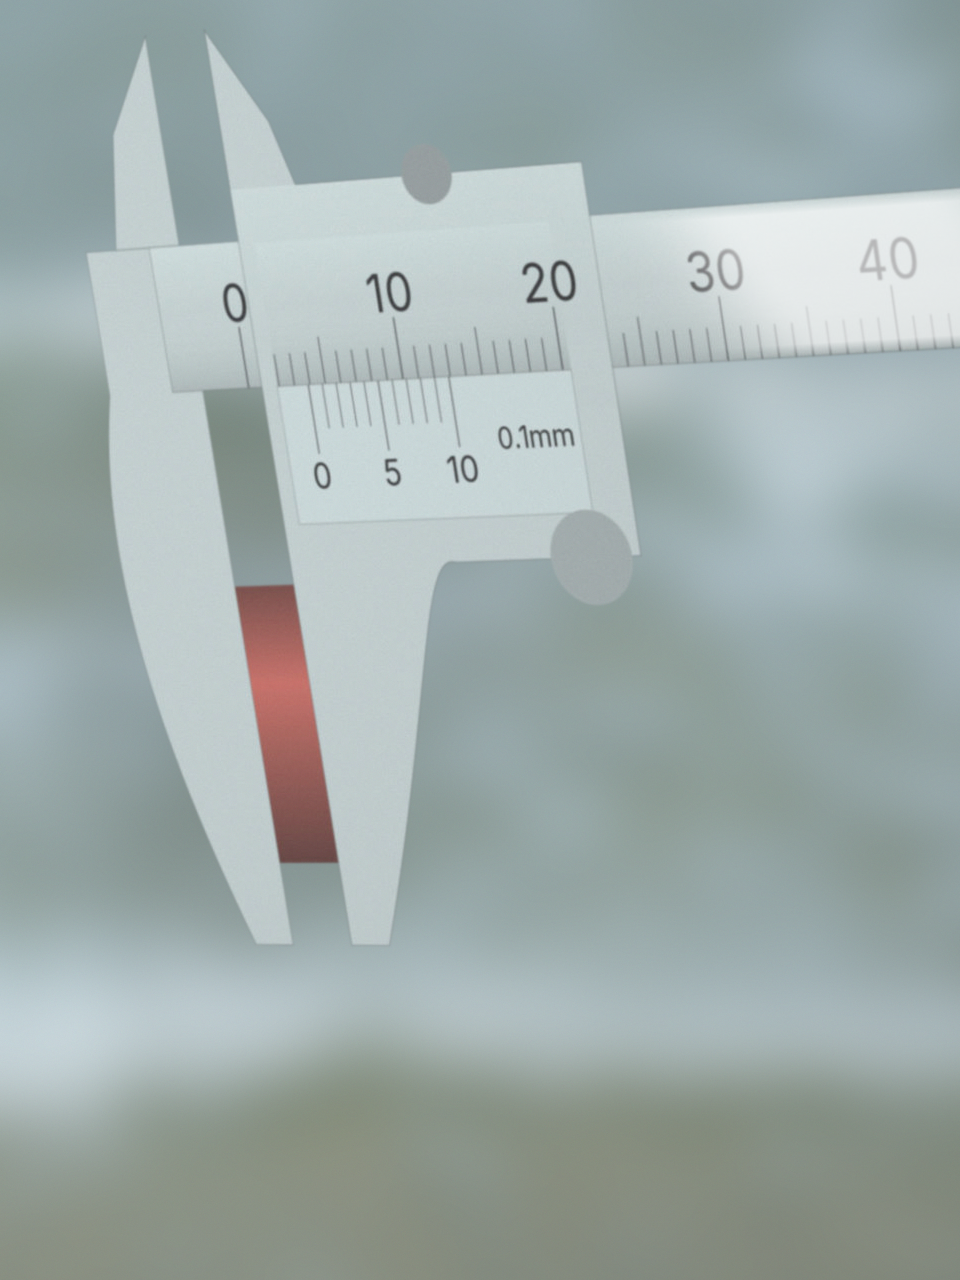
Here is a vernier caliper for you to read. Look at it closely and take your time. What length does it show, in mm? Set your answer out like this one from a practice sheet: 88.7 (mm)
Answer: 3.9 (mm)
